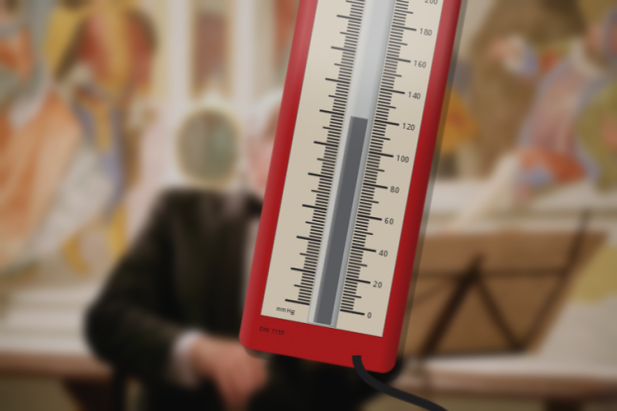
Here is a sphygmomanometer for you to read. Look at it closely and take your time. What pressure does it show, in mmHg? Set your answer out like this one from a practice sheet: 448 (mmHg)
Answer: 120 (mmHg)
